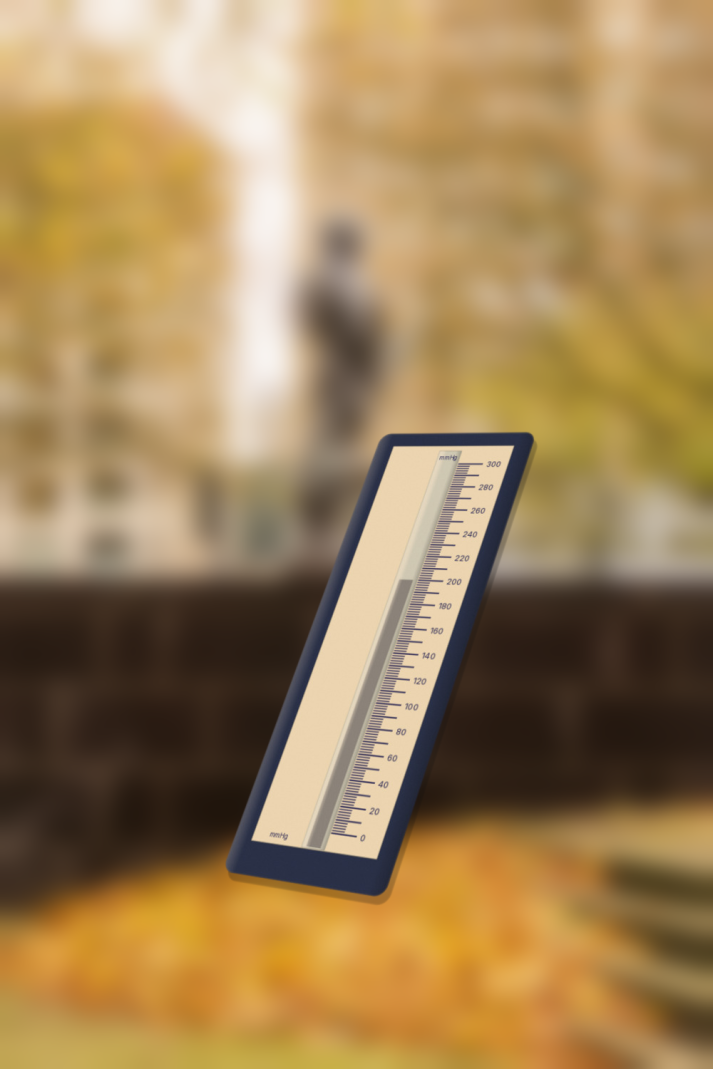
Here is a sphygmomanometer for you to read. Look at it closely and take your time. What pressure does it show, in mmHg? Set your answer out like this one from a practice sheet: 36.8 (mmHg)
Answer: 200 (mmHg)
